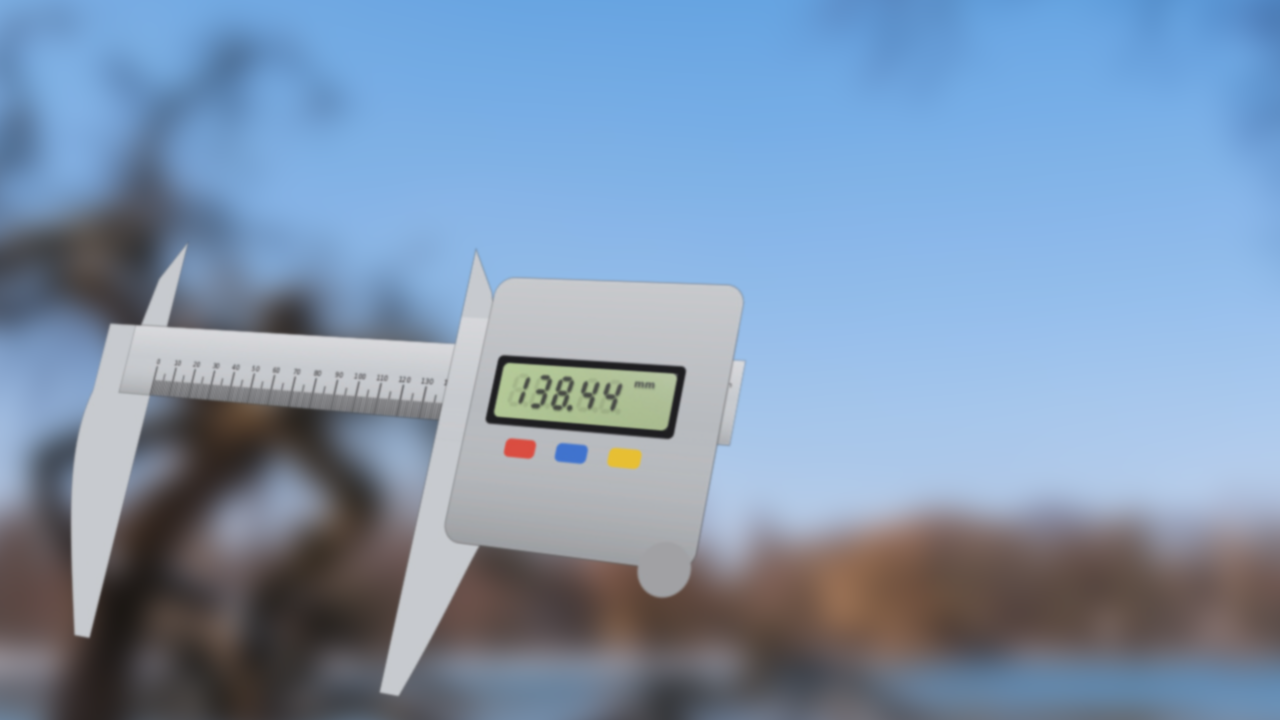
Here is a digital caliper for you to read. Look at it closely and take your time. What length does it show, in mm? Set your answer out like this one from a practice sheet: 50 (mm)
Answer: 138.44 (mm)
